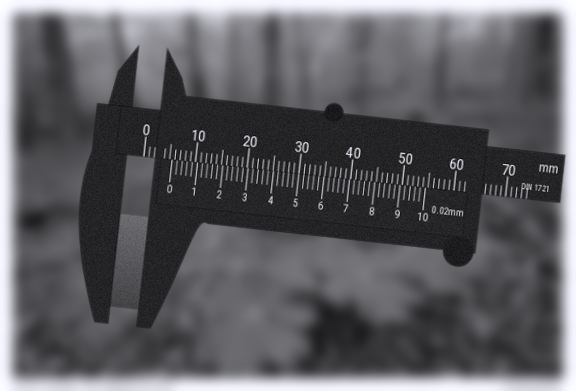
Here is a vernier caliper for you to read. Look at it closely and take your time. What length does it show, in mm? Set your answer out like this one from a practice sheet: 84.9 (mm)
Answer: 5.5 (mm)
